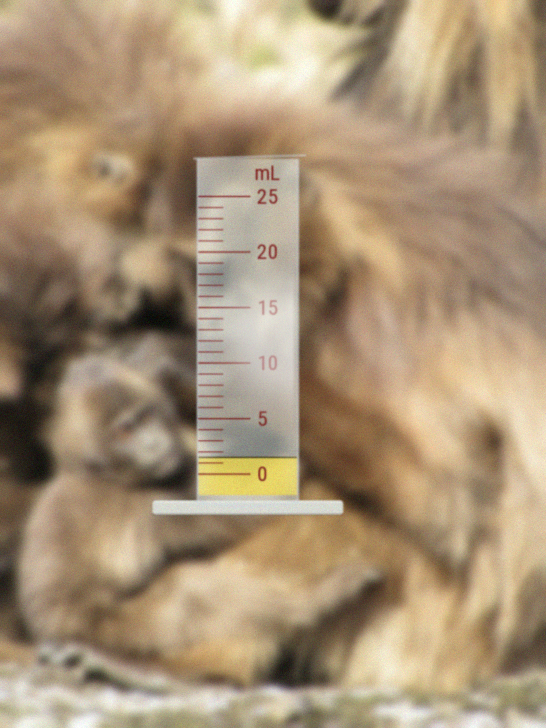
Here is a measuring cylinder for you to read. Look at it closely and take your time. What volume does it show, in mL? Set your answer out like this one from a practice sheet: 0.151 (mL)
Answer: 1.5 (mL)
